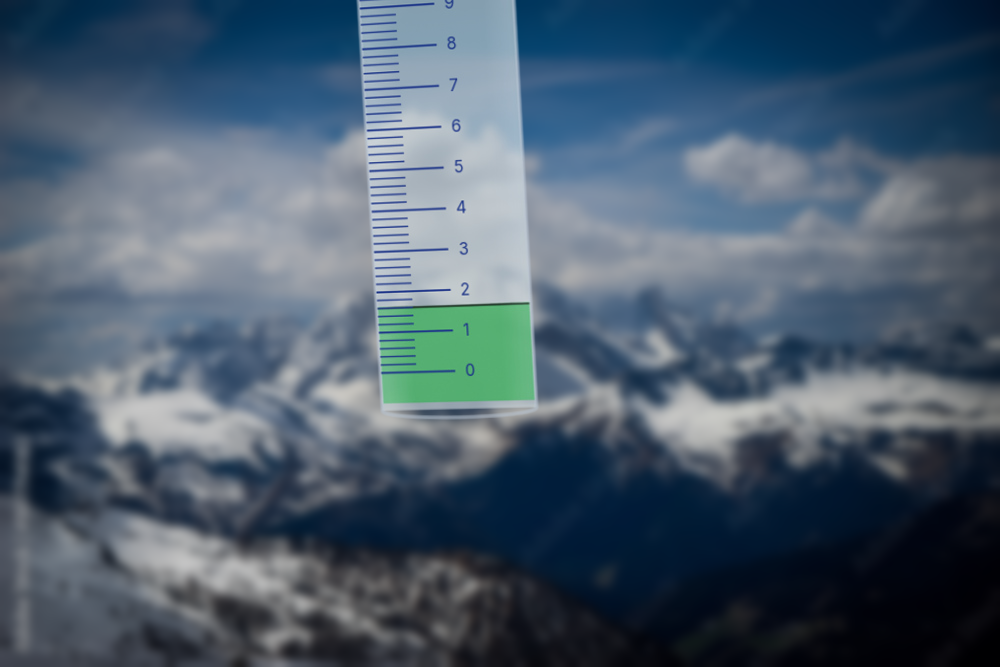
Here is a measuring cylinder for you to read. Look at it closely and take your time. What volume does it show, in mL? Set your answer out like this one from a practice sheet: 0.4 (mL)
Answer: 1.6 (mL)
